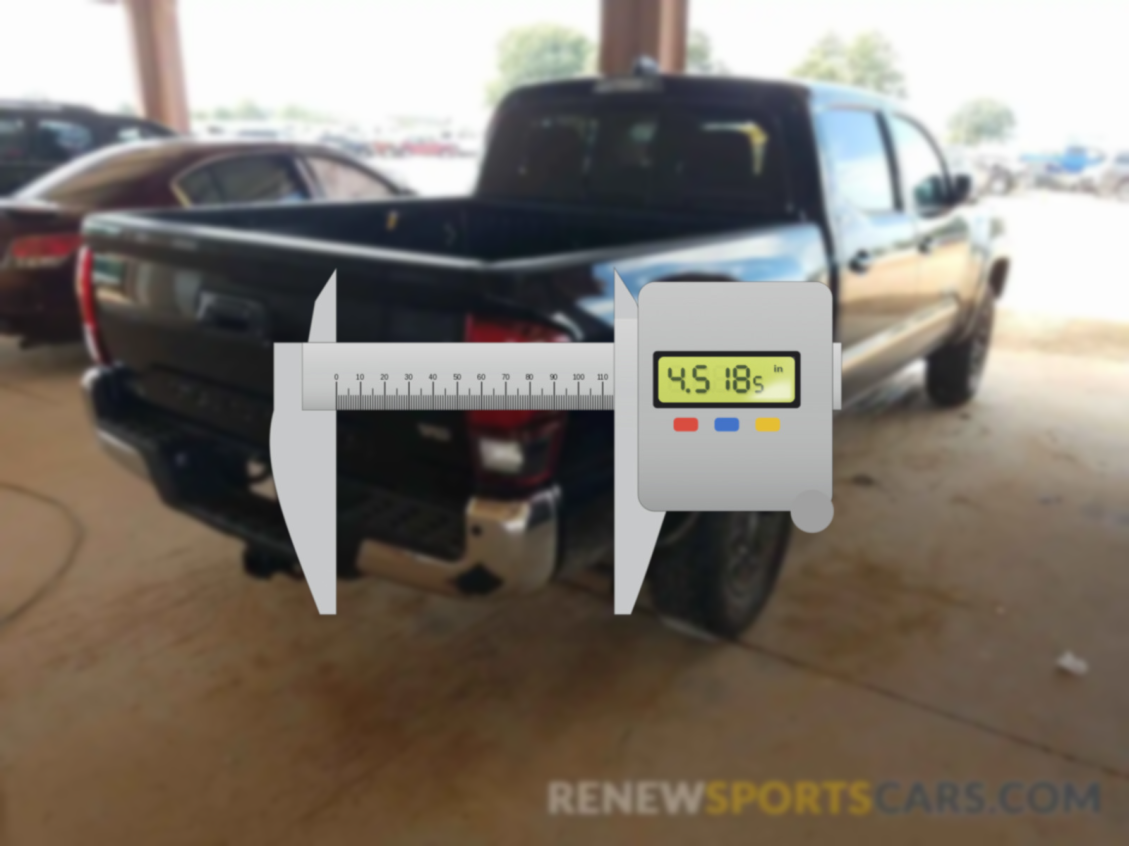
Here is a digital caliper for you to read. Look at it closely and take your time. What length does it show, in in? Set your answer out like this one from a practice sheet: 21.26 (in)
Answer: 4.5185 (in)
